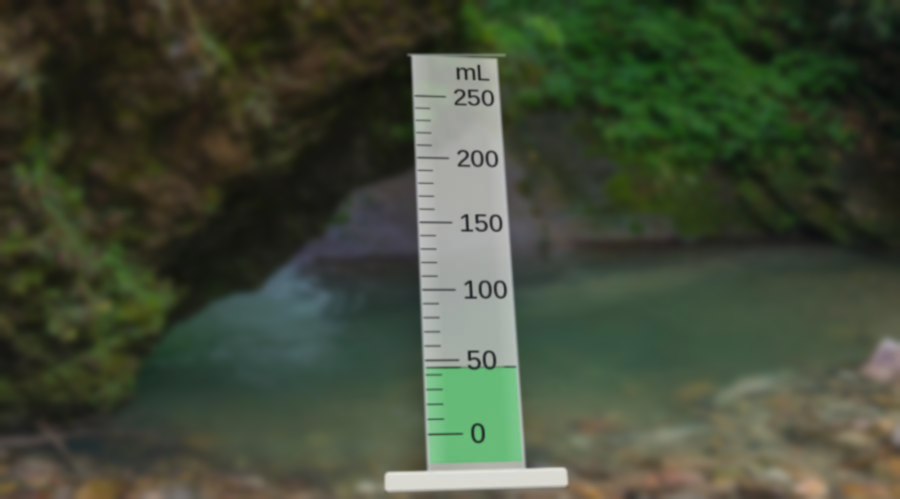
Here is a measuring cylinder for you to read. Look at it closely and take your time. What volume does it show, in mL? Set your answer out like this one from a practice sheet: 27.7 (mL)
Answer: 45 (mL)
